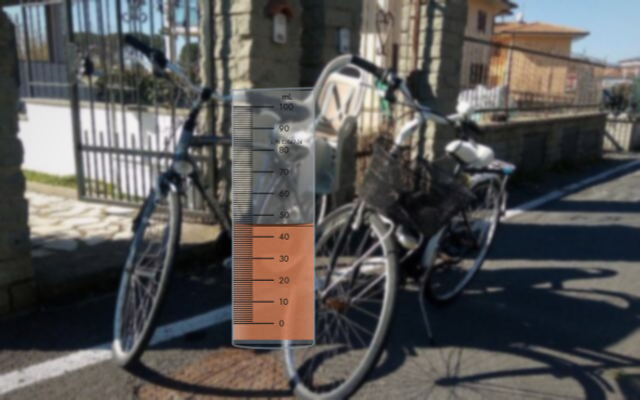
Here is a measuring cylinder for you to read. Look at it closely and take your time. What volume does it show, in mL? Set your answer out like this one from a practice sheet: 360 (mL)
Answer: 45 (mL)
